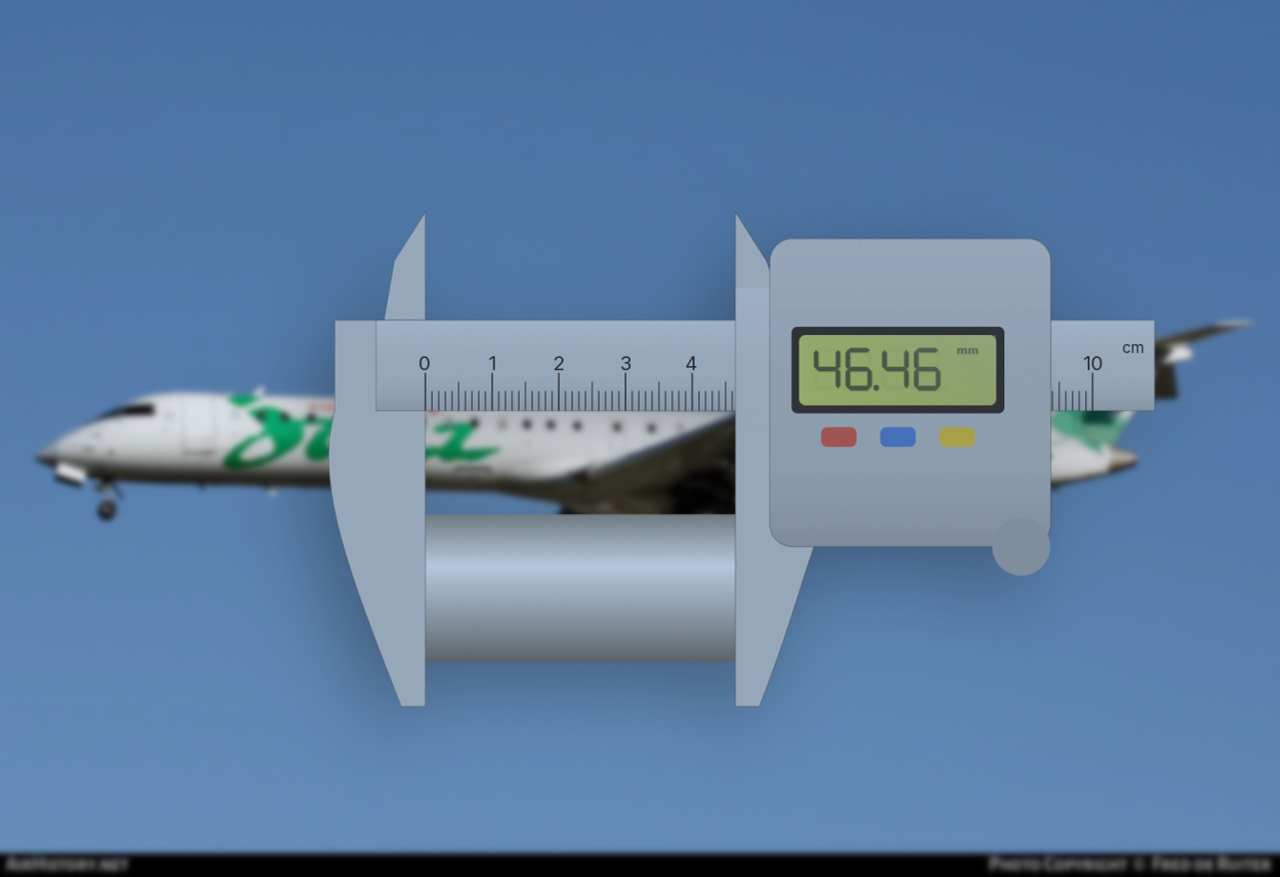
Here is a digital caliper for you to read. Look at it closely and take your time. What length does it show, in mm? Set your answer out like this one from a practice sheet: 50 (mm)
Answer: 46.46 (mm)
